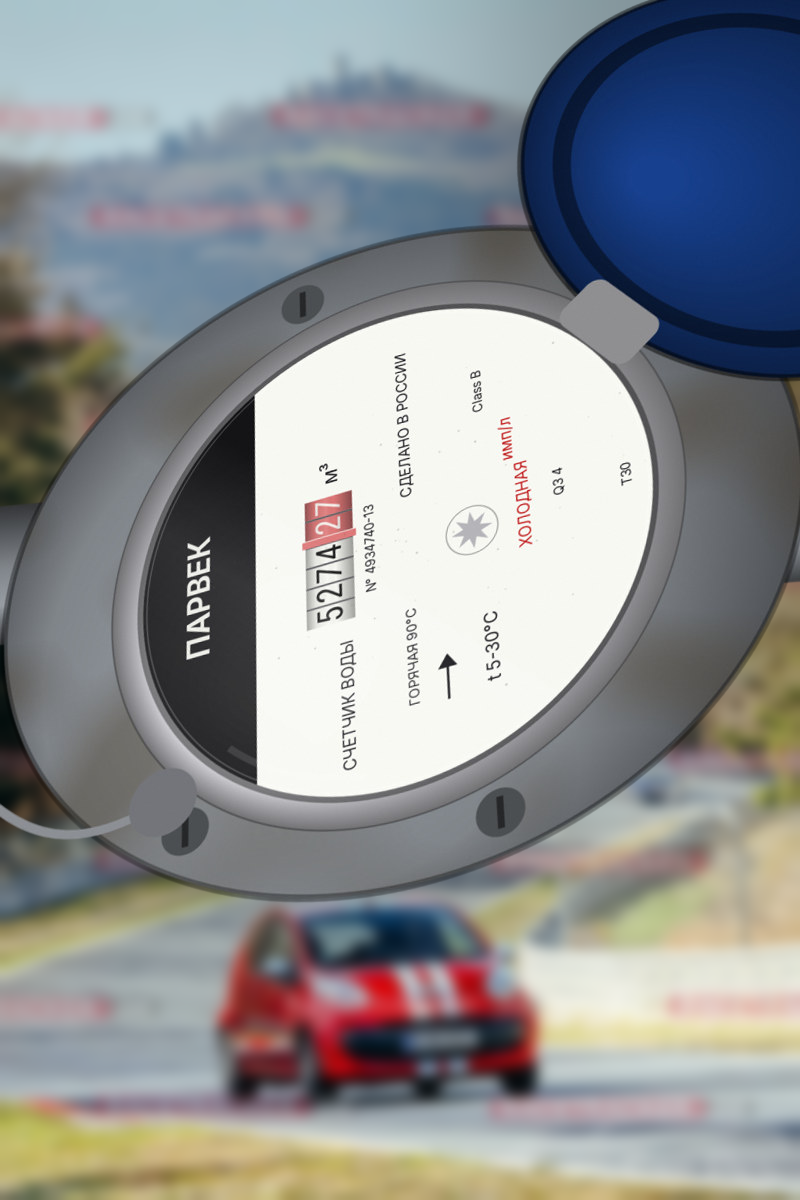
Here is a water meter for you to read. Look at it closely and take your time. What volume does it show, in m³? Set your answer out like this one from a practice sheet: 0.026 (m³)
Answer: 5274.27 (m³)
